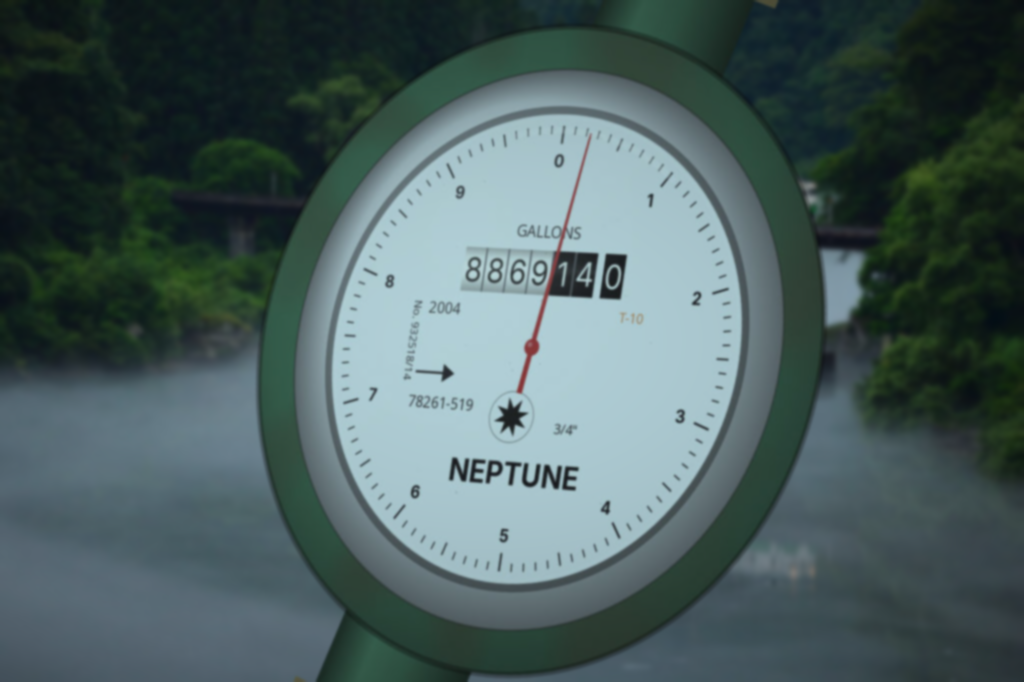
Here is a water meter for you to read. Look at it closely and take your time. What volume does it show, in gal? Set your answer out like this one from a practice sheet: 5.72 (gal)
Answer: 8869140.2 (gal)
